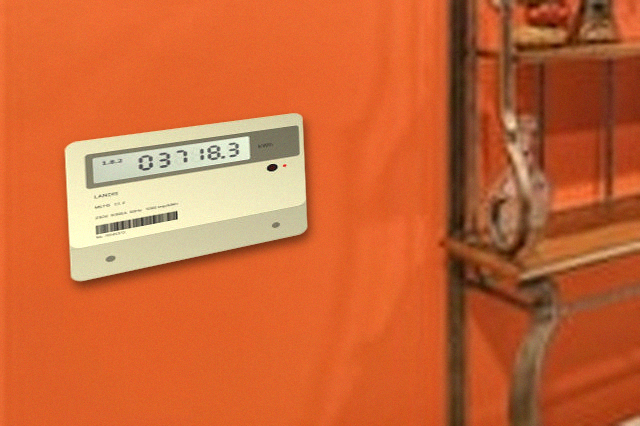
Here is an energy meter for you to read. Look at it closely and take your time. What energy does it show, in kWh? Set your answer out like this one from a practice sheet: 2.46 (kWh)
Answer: 3718.3 (kWh)
